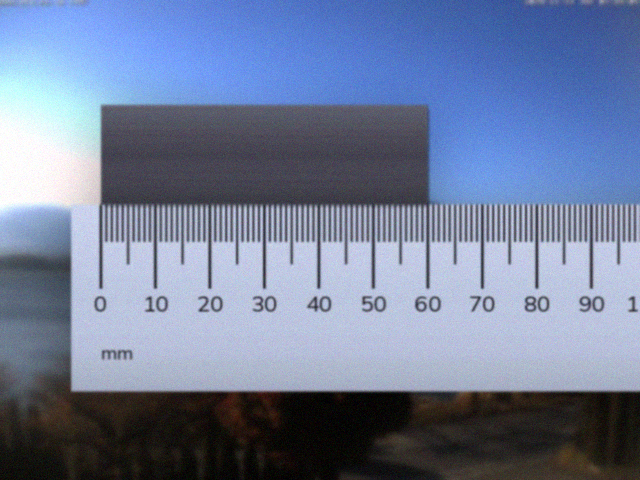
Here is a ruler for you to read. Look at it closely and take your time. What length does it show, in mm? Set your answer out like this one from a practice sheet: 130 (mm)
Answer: 60 (mm)
